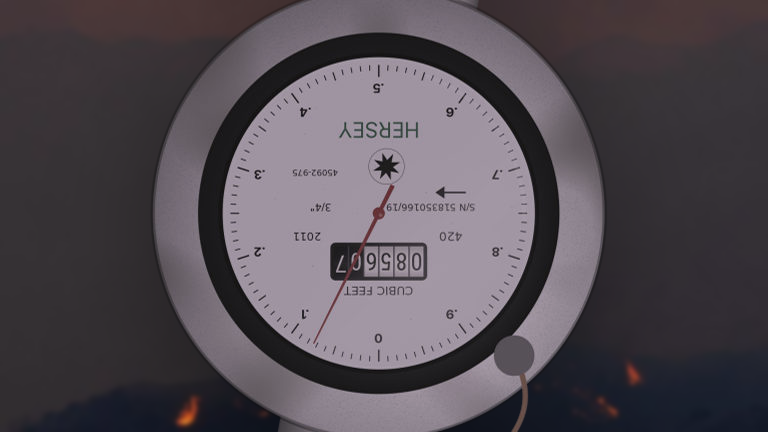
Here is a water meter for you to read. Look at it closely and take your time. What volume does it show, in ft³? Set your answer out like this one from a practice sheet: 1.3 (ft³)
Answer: 85607.07 (ft³)
